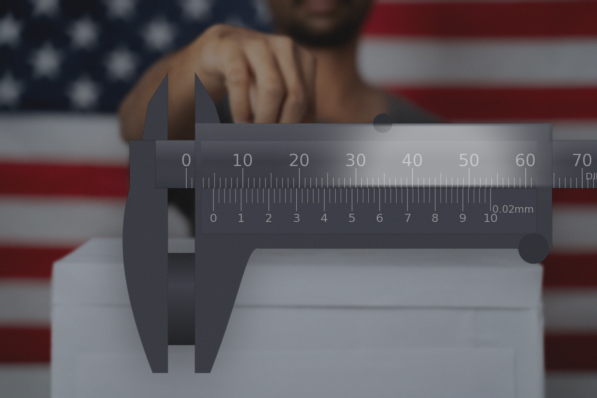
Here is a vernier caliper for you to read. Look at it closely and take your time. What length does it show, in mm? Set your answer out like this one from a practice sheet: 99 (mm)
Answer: 4.8 (mm)
